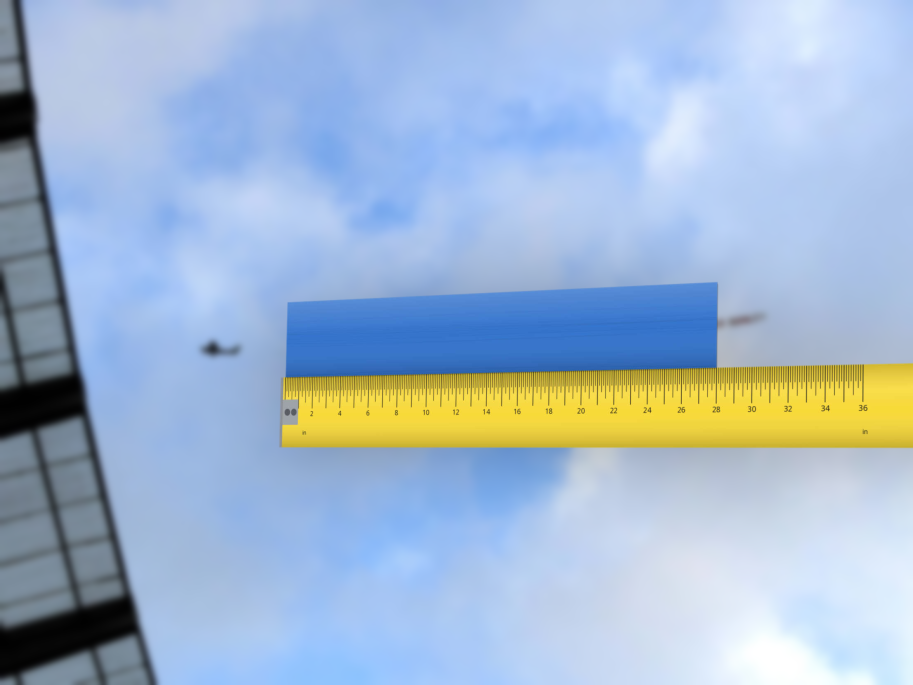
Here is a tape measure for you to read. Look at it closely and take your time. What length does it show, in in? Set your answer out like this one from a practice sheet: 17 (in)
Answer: 28 (in)
